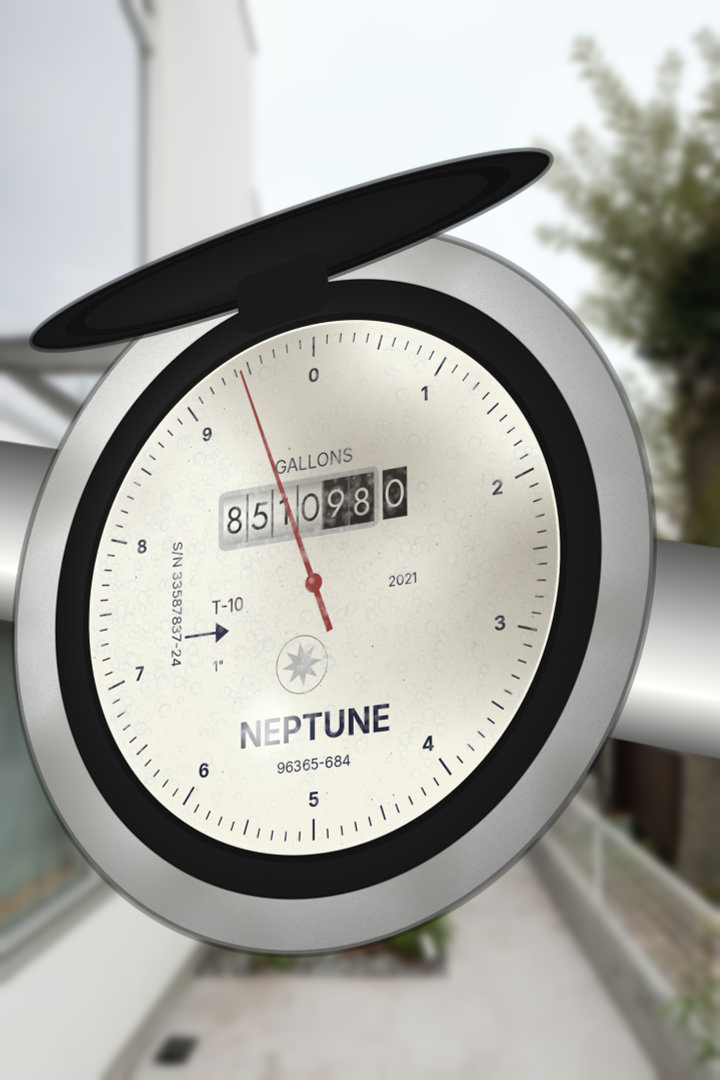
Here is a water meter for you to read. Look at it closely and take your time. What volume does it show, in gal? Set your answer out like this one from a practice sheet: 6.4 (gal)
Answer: 8510979.4 (gal)
